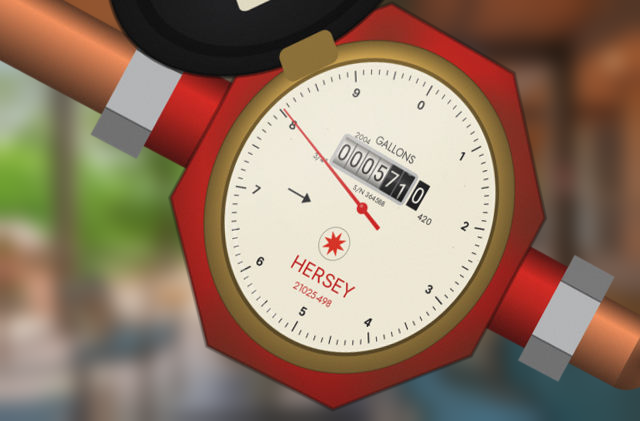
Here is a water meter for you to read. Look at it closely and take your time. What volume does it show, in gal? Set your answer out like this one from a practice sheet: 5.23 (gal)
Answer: 5708.0 (gal)
